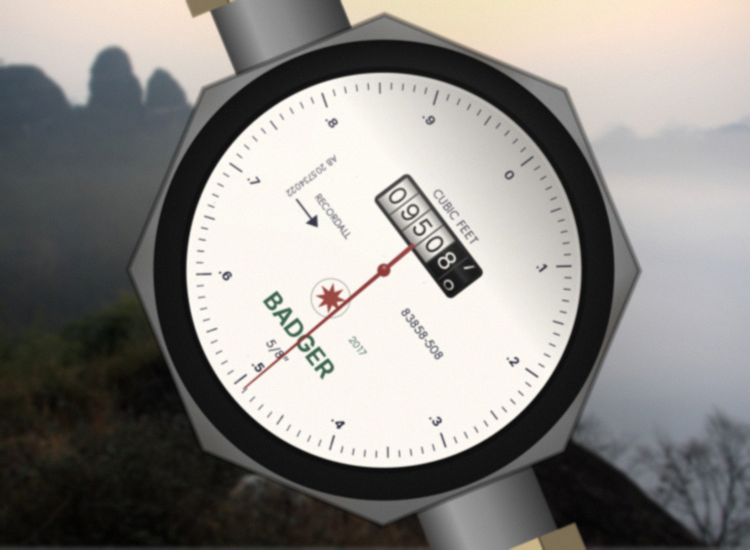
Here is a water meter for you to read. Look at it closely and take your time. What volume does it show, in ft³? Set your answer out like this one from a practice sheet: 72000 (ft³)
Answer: 95087.49 (ft³)
